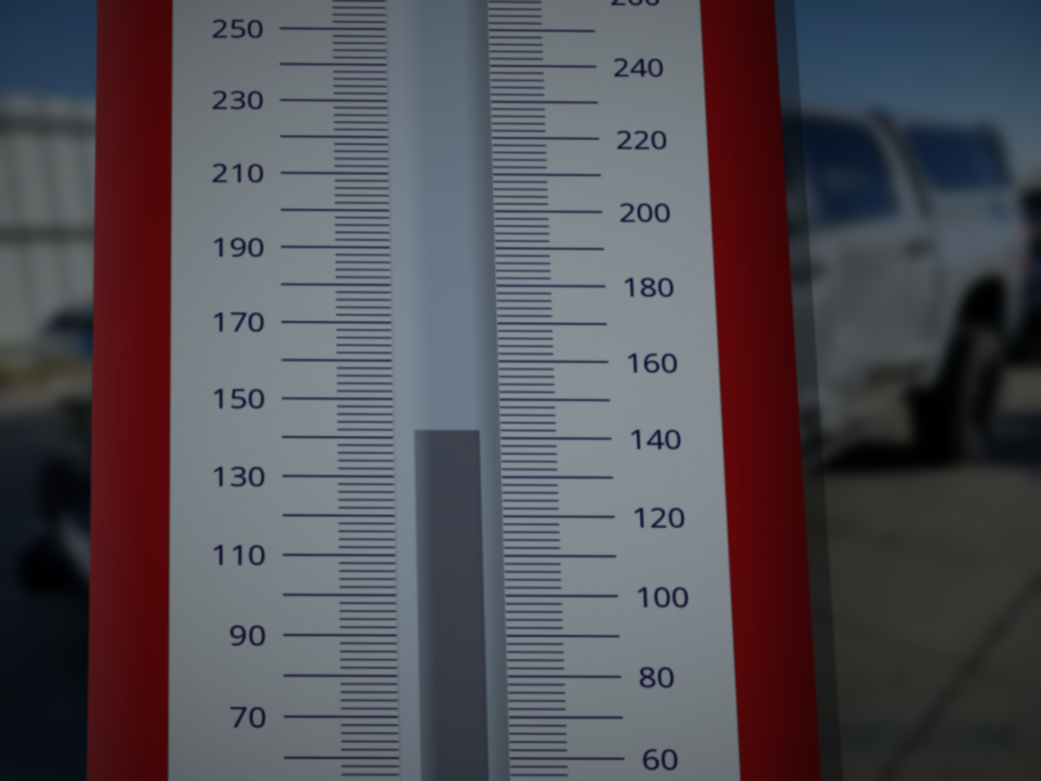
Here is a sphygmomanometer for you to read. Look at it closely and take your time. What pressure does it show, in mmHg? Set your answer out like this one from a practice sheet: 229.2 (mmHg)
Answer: 142 (mmHg)
